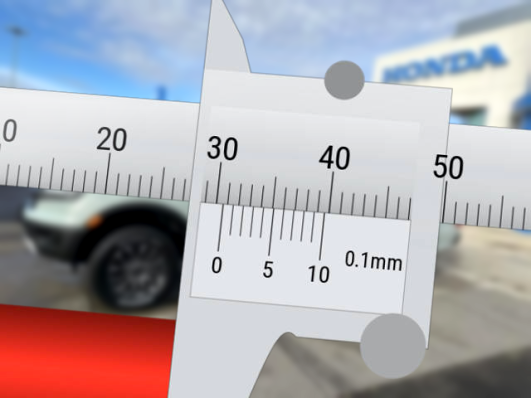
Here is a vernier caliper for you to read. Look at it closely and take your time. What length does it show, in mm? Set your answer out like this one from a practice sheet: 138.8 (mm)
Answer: 30.6 (mm)
